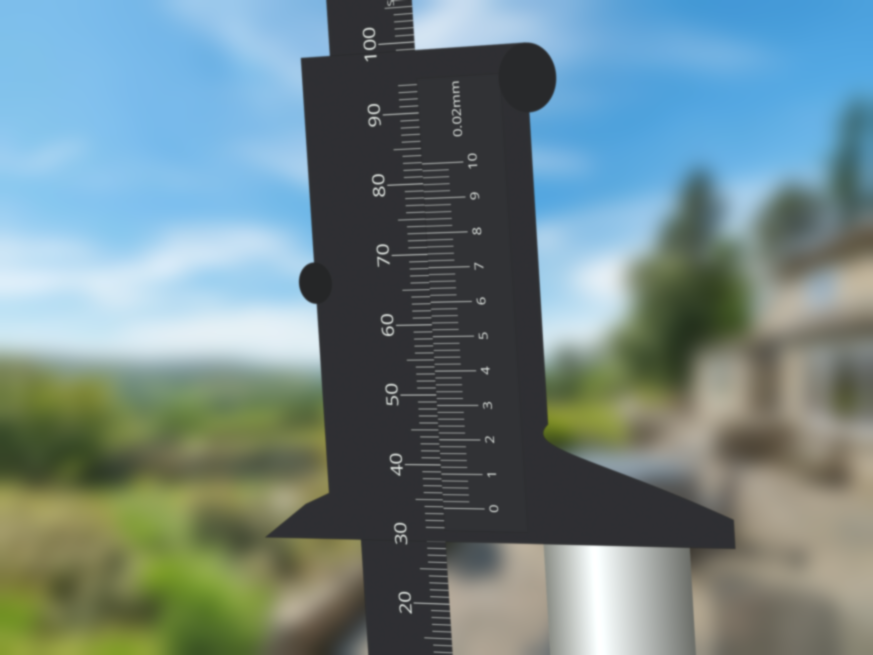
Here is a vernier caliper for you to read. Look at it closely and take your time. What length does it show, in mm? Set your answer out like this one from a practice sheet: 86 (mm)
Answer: 33.8 (mm)
